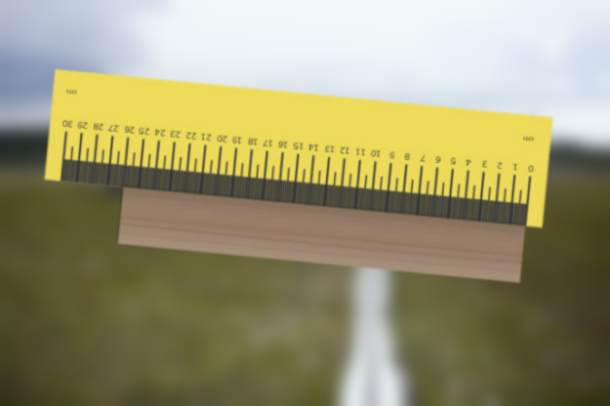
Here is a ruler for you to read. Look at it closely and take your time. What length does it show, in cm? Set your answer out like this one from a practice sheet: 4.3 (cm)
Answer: 26 (cm)
